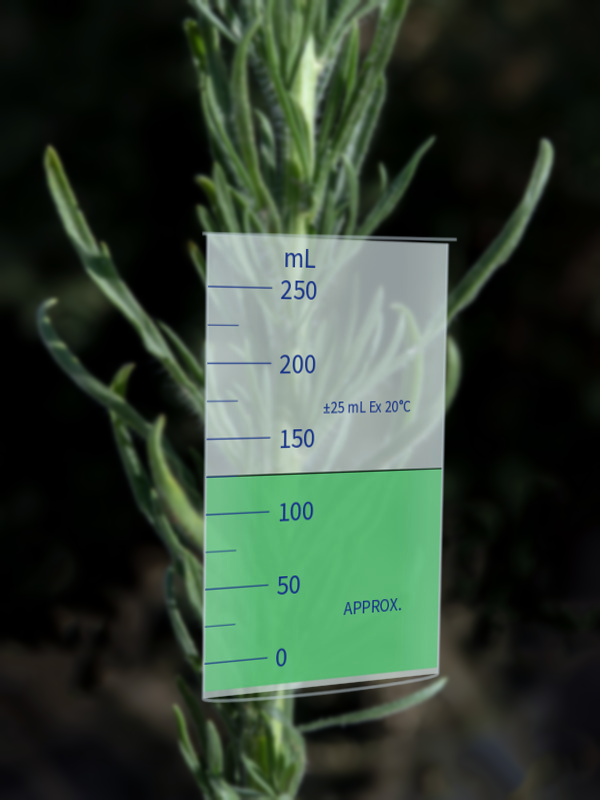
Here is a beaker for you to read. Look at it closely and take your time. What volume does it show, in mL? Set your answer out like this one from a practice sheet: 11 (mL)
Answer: 125 (mL)
